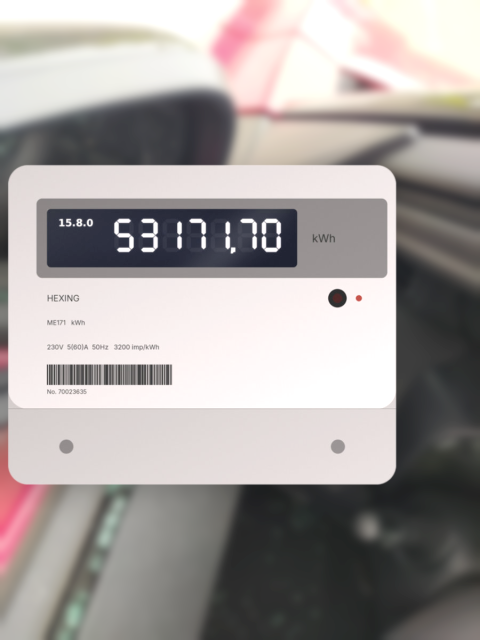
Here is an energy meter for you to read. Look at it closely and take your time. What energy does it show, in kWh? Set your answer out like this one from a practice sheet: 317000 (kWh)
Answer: 53171.70 (kWh)
